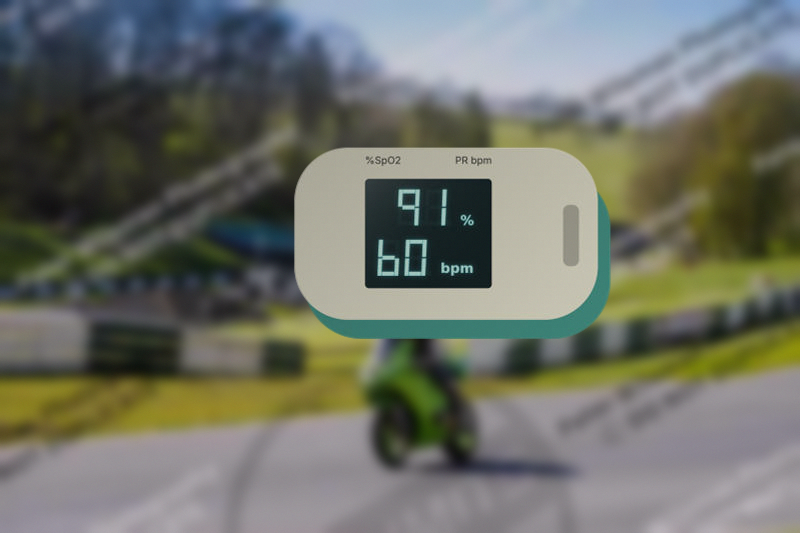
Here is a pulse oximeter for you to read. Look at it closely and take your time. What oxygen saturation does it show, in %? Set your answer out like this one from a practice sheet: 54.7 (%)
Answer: 91 (%)
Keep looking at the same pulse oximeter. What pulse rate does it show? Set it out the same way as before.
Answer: 60 (bpm)
